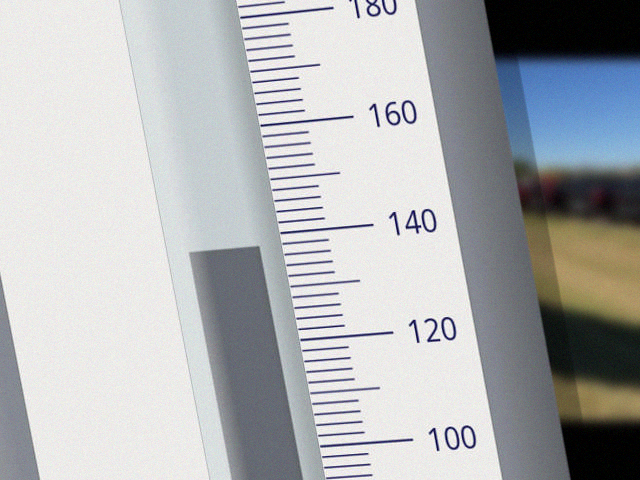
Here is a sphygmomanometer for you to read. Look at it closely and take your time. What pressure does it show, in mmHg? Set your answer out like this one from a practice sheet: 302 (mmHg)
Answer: 138 (mmHg)
